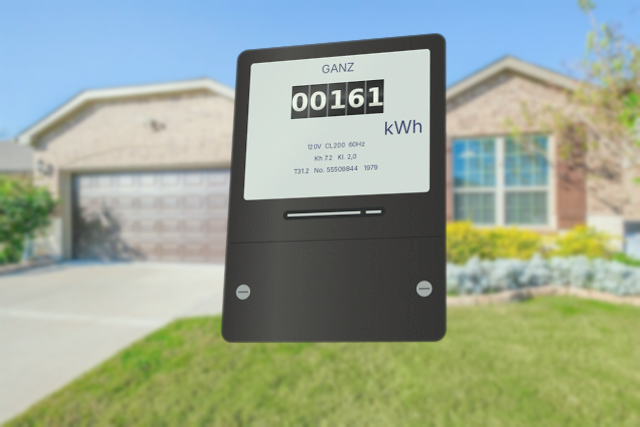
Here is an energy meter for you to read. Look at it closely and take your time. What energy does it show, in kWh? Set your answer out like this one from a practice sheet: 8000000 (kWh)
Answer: 161 (kWh)
